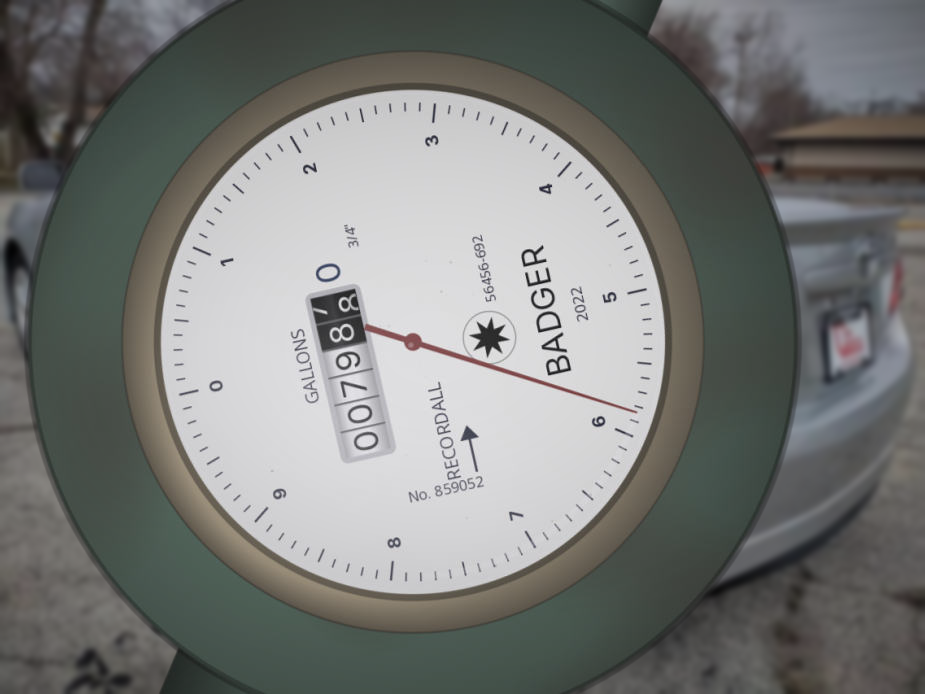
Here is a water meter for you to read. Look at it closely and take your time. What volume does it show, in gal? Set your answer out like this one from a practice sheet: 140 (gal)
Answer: 79875.8 (gal)
